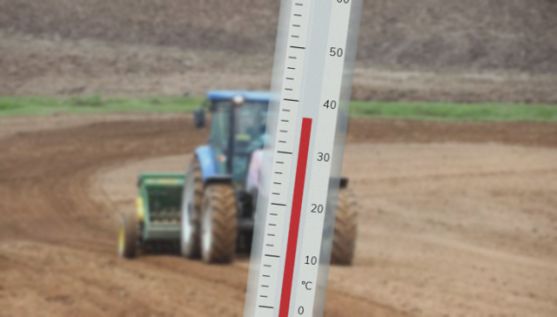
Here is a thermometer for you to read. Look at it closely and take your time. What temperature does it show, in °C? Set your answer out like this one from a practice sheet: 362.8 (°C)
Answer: 37 (°C)
